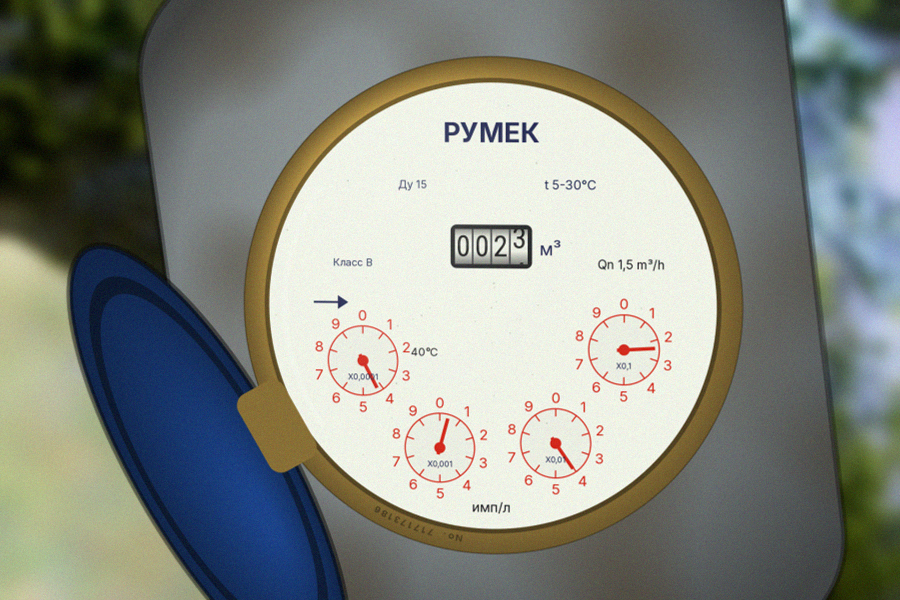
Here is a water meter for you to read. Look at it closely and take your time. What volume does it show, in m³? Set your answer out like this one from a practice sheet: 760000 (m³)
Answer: 23.2404 (m³)
